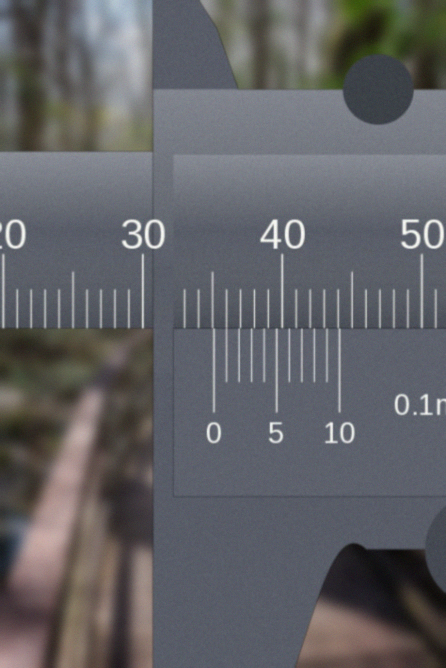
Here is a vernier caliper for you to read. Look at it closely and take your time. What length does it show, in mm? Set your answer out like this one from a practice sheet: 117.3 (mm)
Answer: 35.1 (mm)
